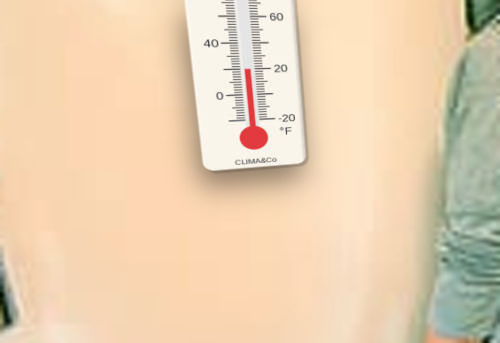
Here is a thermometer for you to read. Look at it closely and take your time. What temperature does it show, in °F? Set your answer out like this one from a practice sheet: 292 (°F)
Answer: 20 (°F)
